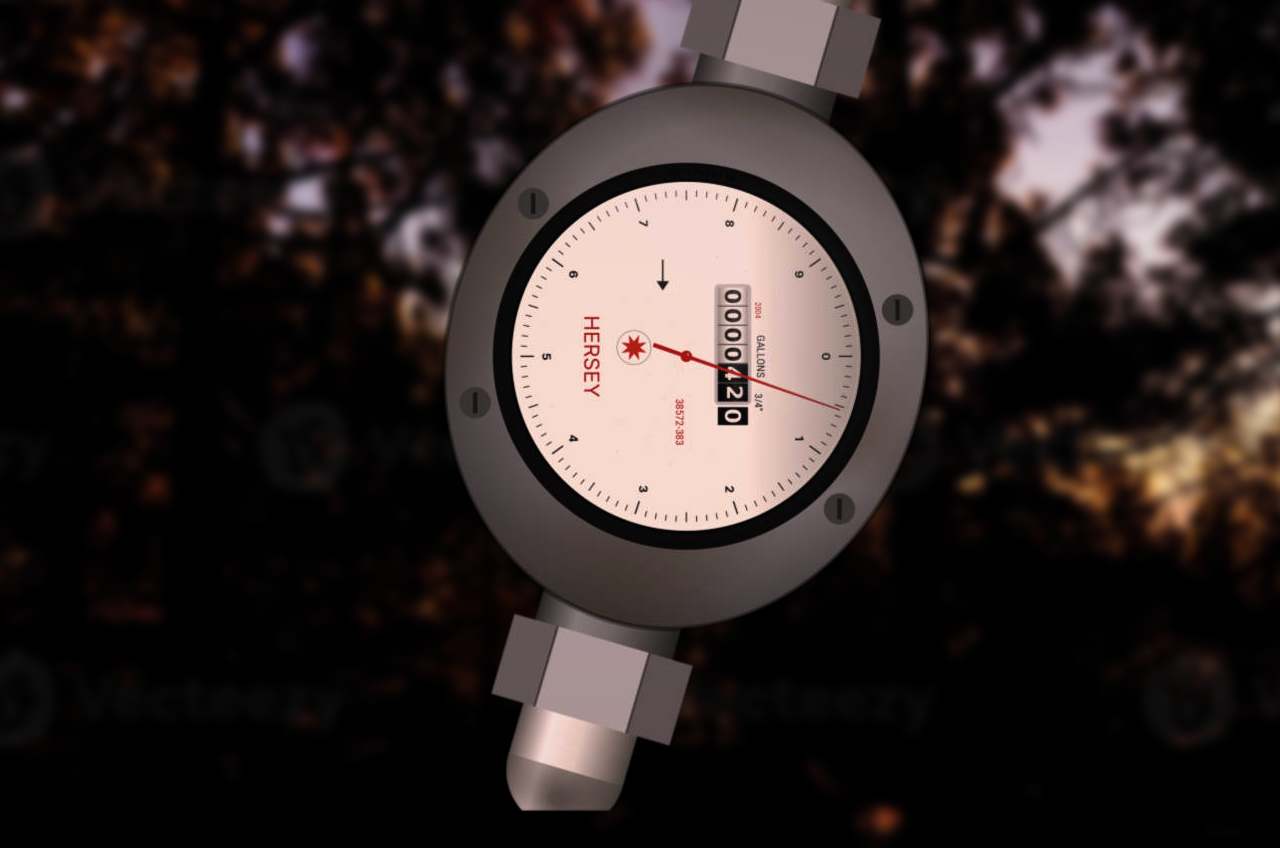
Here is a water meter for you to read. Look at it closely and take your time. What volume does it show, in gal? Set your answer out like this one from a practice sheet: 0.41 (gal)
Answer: 420.5 (gal)
